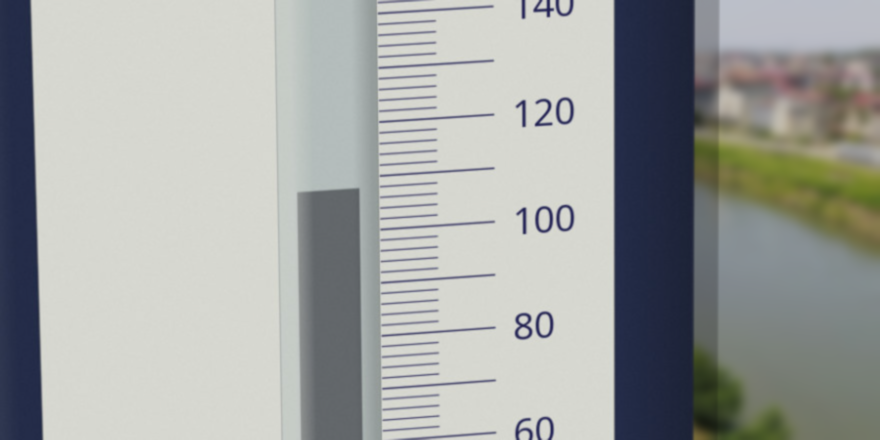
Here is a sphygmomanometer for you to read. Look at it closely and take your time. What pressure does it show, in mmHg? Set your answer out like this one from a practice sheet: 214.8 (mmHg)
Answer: 108 (mmHg)
